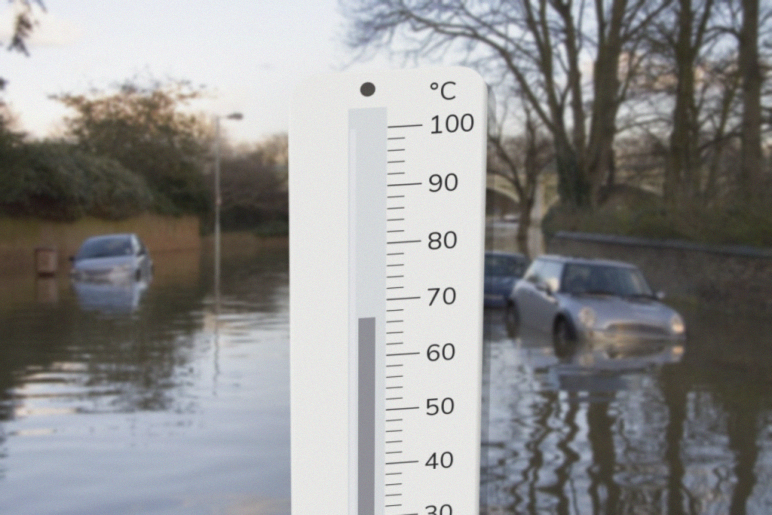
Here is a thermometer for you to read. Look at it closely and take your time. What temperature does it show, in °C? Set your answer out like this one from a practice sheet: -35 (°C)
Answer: 67 (°C)
